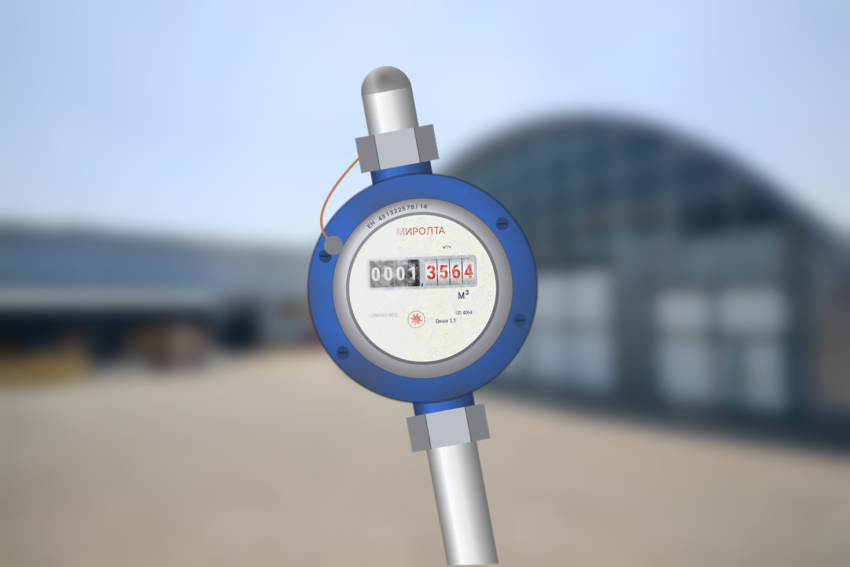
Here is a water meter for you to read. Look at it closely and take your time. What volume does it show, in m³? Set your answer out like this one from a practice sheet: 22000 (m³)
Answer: 1.3564 (m³)
